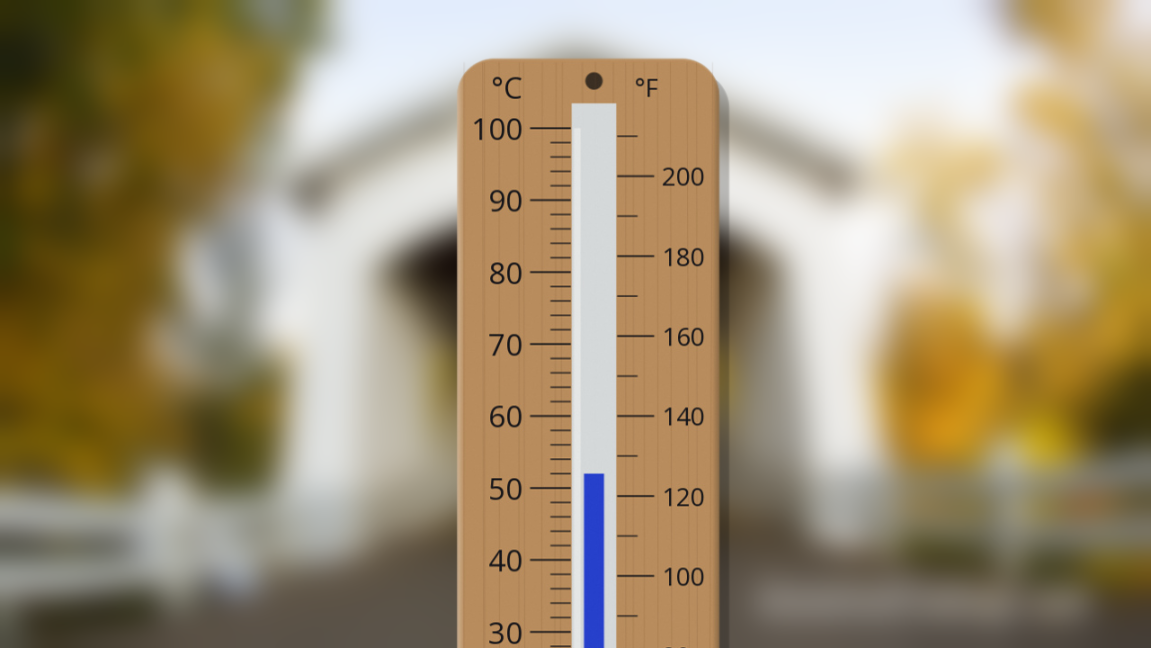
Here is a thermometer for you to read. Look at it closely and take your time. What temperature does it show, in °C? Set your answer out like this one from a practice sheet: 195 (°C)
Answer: 52 (°C)
